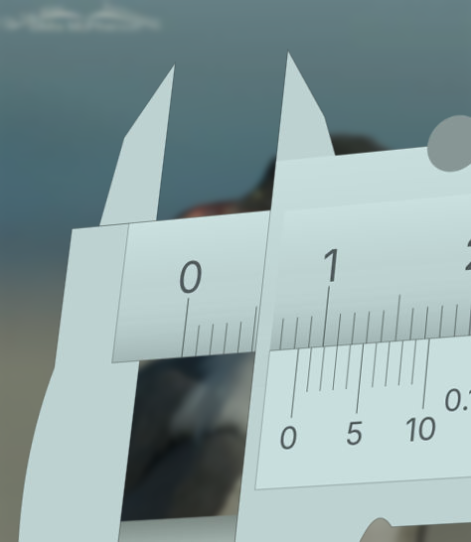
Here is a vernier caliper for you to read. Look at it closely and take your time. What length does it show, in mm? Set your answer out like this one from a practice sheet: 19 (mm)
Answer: 8.3 (mm)
